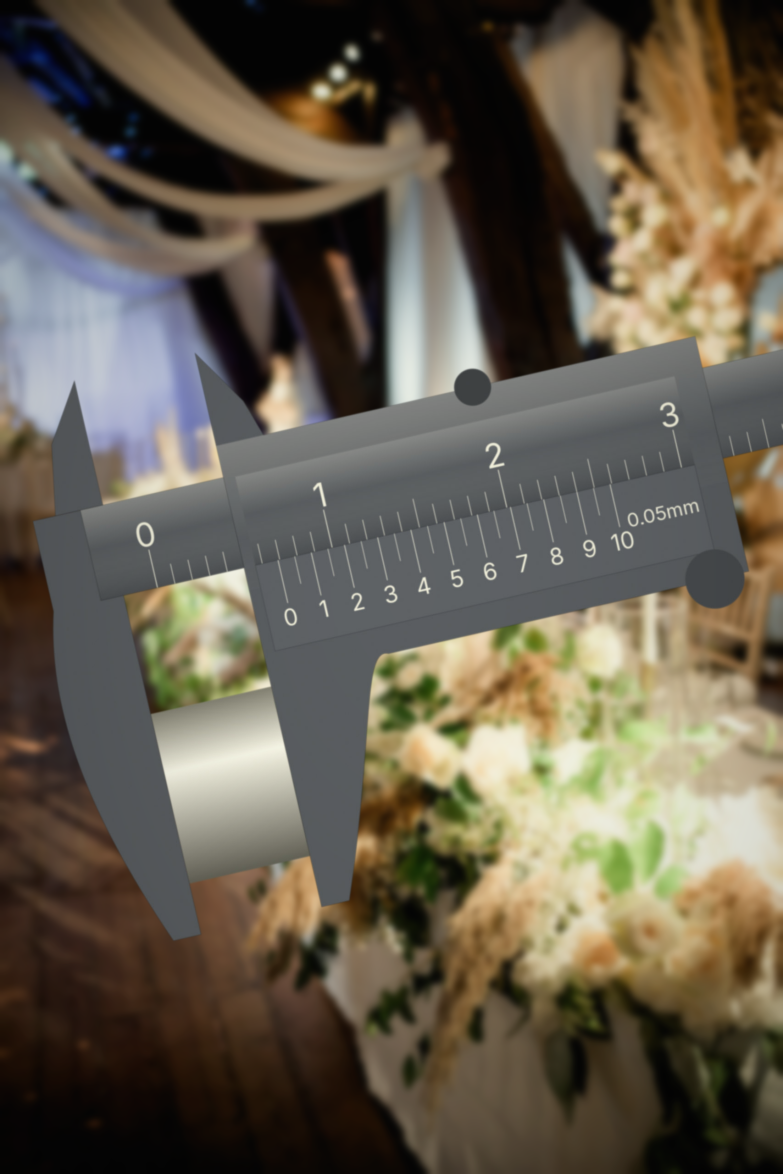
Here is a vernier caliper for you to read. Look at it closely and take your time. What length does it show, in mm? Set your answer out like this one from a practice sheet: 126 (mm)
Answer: 6.9 (mm)
